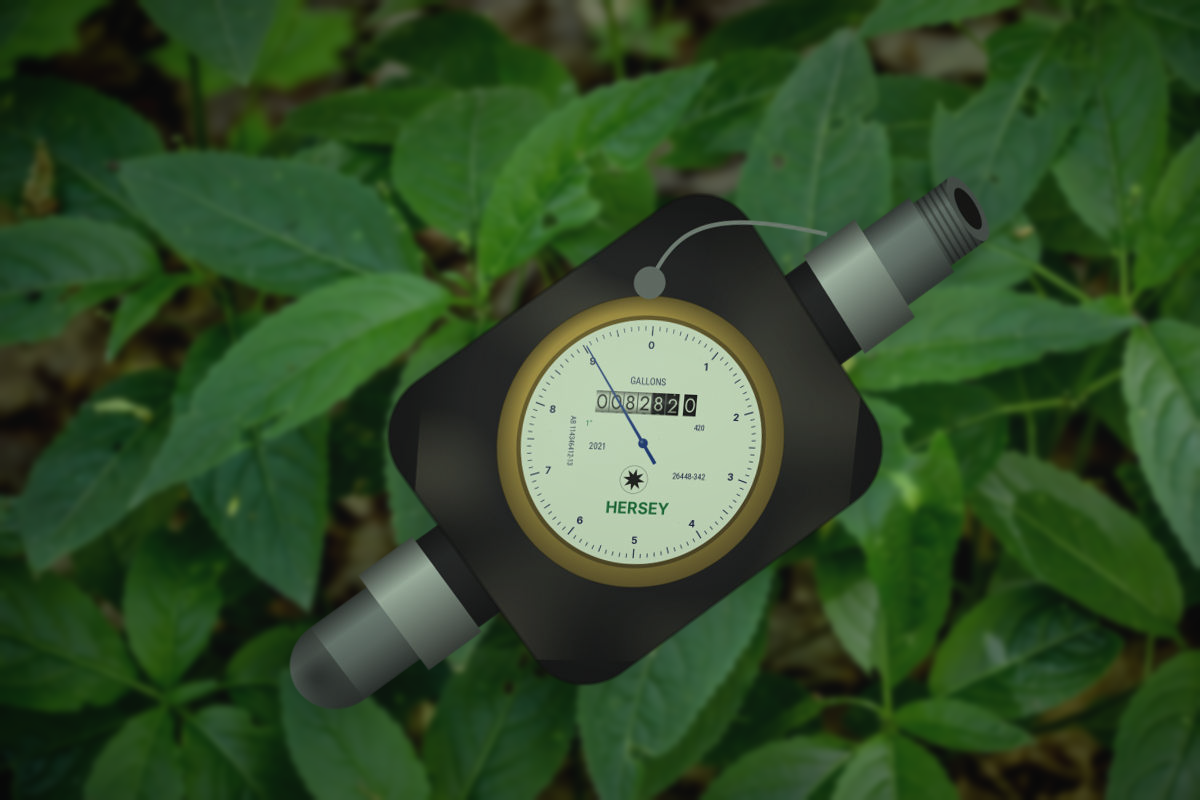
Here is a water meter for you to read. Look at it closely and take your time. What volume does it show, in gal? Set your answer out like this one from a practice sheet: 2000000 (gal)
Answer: 82819.0 (gal)
